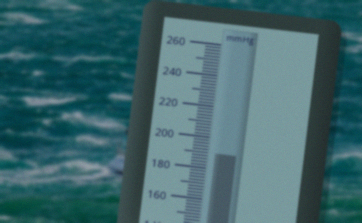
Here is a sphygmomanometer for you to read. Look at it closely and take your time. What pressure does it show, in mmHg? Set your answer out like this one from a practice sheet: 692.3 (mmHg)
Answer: 190 (mmHg)
